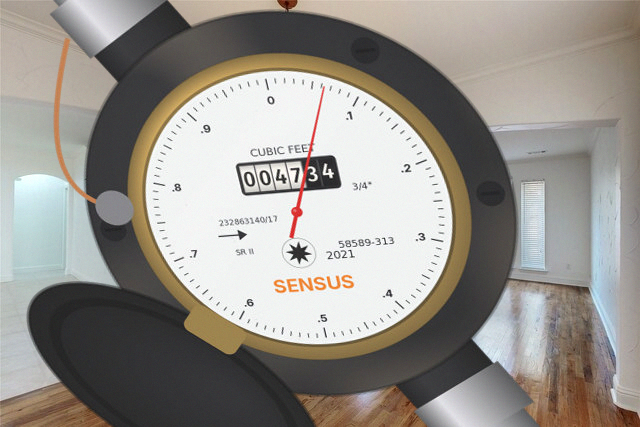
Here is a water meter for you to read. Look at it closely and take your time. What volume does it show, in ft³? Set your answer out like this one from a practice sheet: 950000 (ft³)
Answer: 4734.06 (ft³)
